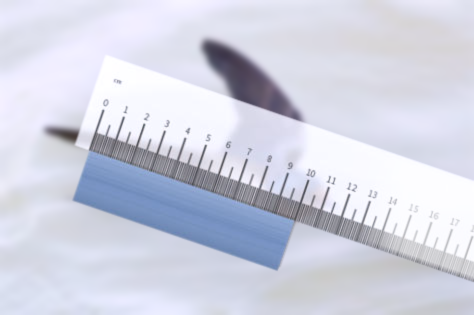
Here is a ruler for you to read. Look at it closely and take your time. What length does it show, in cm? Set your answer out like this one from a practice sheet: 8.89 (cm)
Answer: 10 (cm)
